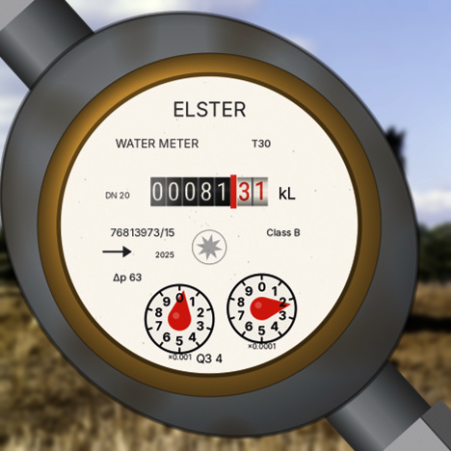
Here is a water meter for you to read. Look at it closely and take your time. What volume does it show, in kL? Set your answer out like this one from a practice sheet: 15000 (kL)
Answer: 81.3102 (kL)
